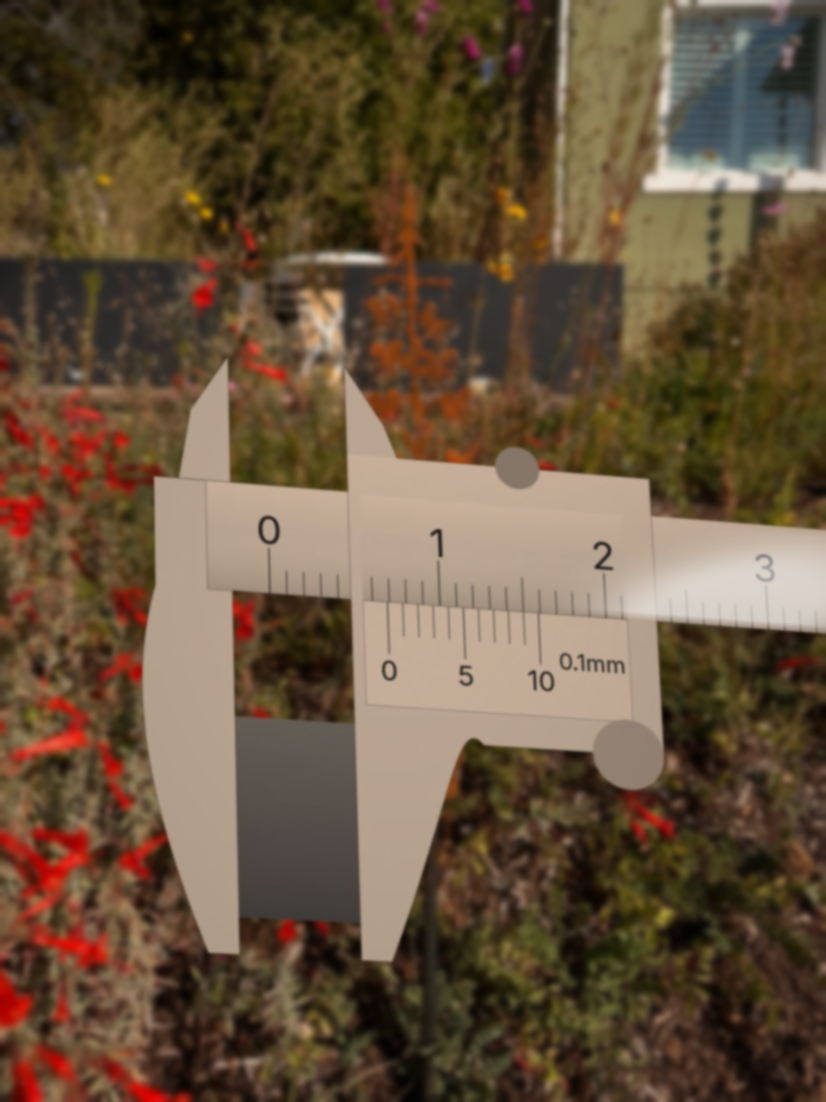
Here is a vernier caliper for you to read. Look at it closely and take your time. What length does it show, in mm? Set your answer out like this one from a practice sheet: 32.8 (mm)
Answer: 6.9 (mm)
